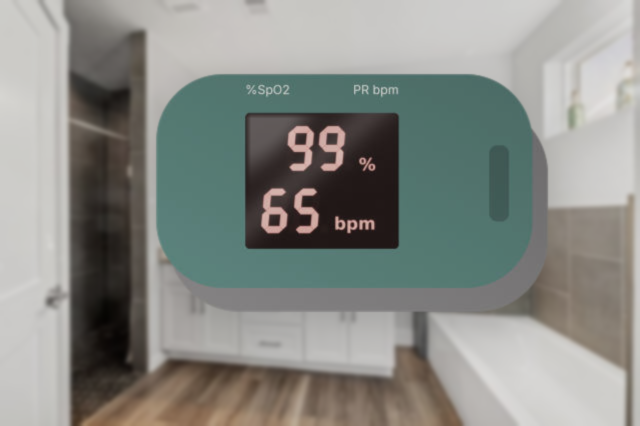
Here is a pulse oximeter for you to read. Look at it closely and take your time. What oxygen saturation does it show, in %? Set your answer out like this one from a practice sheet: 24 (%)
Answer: 99 (%)
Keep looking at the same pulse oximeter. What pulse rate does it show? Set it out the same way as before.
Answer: 65 (bpm)
